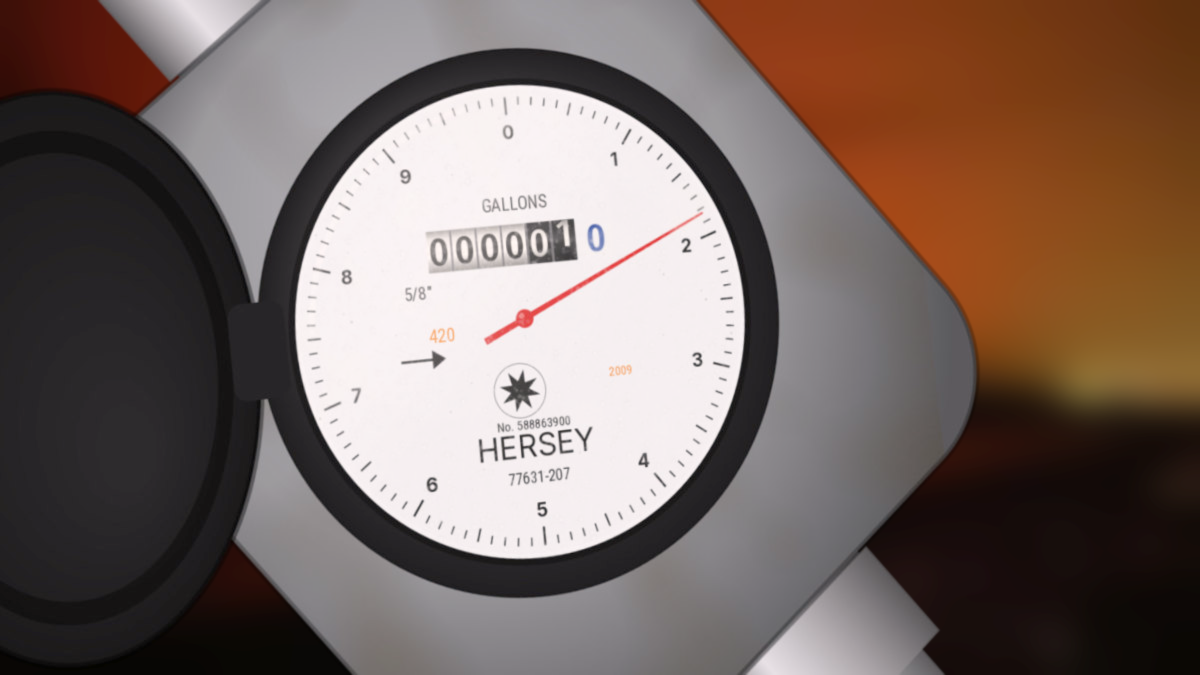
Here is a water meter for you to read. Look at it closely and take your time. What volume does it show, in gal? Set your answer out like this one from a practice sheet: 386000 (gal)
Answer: 11.8 (gal)
